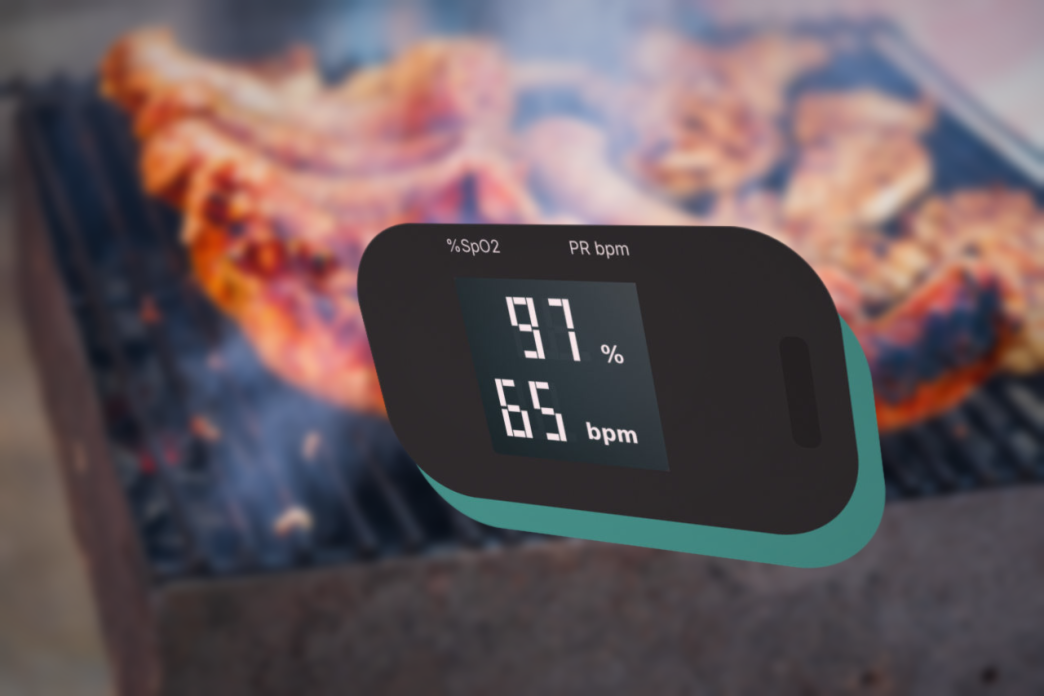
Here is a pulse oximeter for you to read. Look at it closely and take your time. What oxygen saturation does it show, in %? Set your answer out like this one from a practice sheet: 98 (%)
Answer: 97 (%)
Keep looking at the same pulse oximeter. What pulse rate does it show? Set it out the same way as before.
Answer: 65 (bpm)
